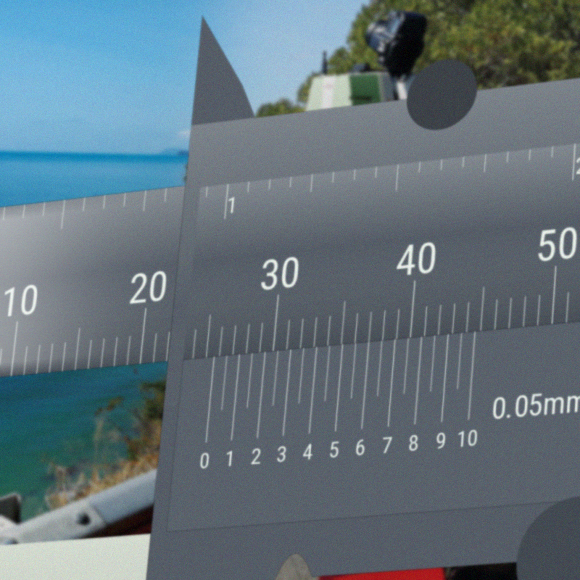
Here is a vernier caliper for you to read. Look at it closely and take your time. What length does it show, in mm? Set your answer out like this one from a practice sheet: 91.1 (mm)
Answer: 25.6 (mm)
